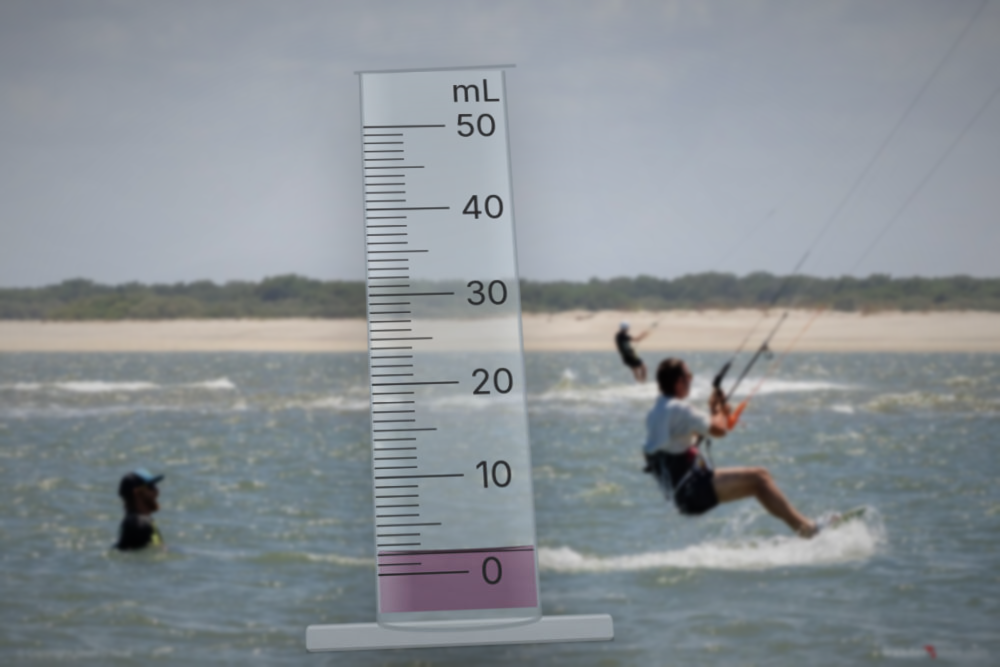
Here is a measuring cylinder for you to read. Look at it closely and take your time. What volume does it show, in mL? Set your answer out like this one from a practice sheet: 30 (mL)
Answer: 2 (mL)
